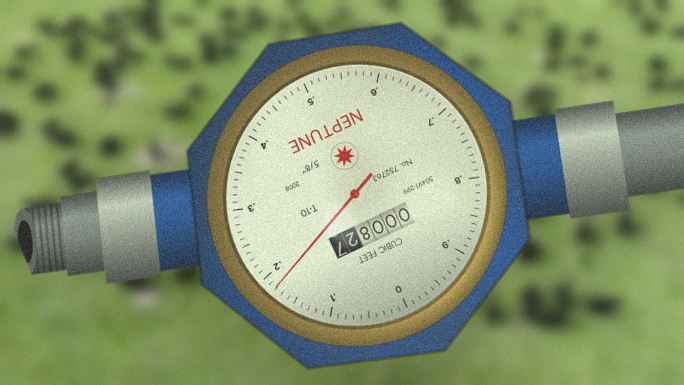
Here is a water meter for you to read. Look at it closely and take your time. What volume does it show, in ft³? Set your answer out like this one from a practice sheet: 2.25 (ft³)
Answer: 827.18 (ft³)
